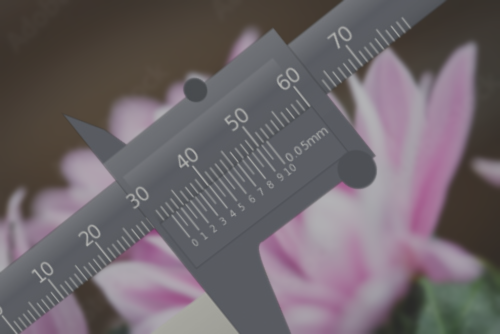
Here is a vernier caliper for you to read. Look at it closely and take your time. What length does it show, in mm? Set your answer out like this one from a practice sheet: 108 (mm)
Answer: 32.5 (mm)
